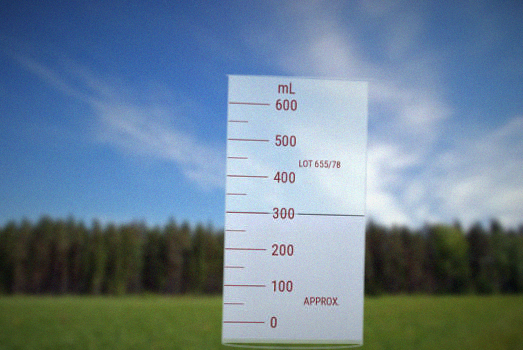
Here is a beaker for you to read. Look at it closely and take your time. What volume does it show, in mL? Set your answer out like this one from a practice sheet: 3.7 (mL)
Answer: 300 (mL)
